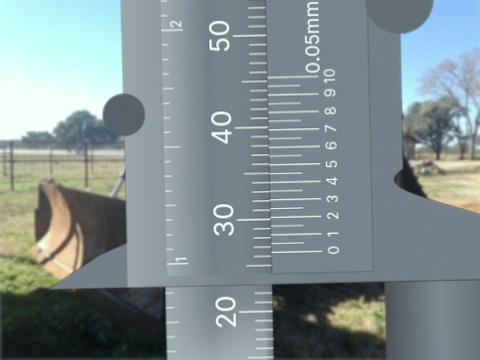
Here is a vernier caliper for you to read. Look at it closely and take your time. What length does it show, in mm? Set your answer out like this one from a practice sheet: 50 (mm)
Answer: 26.4 (mm)
